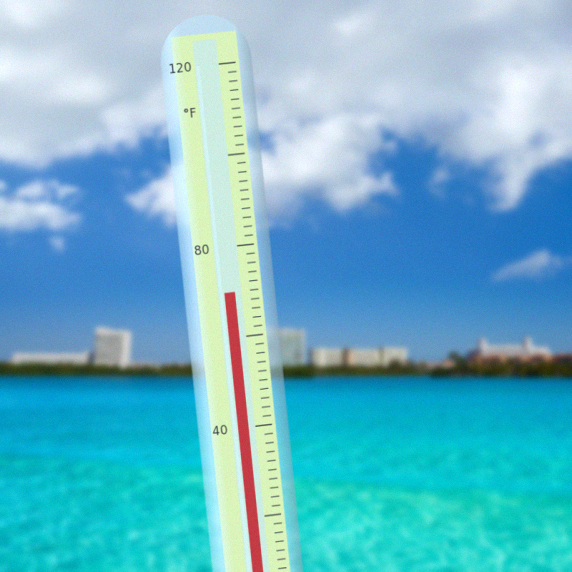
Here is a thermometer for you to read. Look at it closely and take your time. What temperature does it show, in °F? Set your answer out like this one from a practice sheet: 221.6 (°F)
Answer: 70 (°F)
